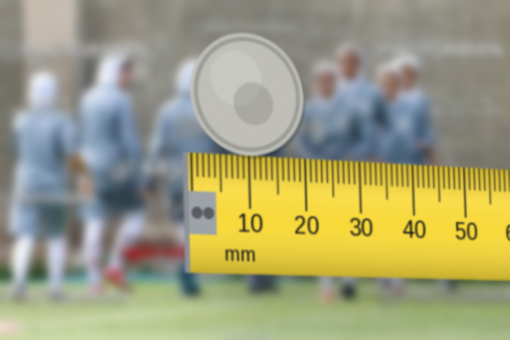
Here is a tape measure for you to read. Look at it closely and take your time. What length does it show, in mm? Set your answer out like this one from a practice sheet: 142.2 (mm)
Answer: 20 (mm)
